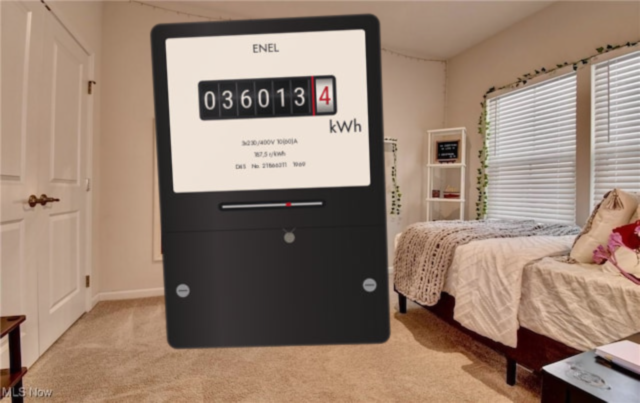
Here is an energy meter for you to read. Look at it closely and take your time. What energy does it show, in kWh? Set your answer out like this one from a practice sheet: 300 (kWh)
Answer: 36013.4 (kWh)
